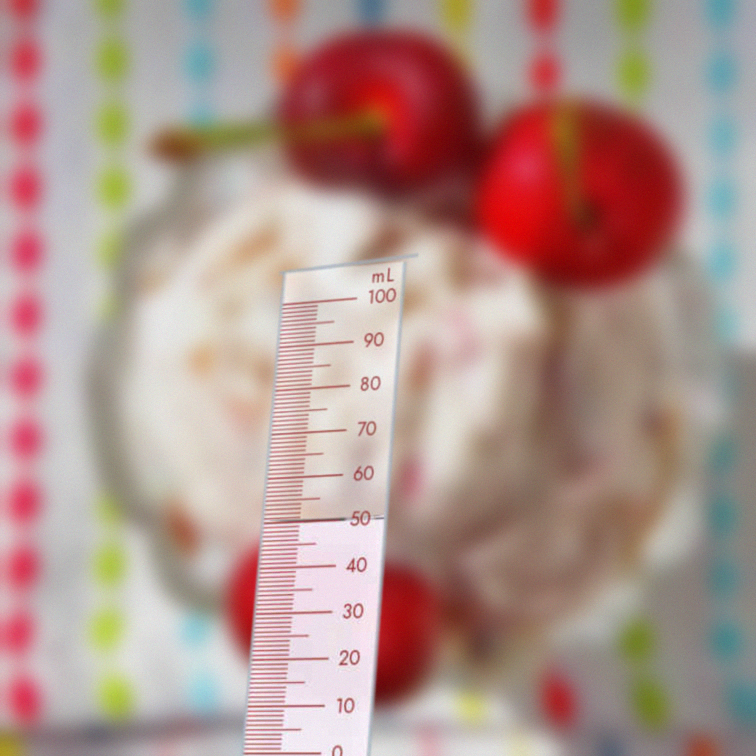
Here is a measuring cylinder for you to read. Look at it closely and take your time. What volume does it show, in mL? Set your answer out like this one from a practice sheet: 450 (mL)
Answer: 50 (mL)
